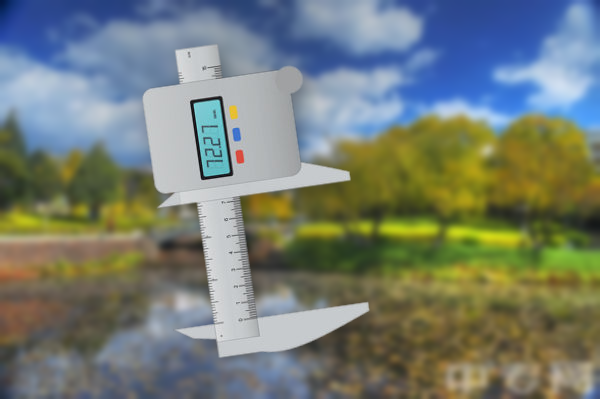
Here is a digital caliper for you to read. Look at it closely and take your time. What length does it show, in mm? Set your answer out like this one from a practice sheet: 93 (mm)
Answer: 72.27 (mm)
